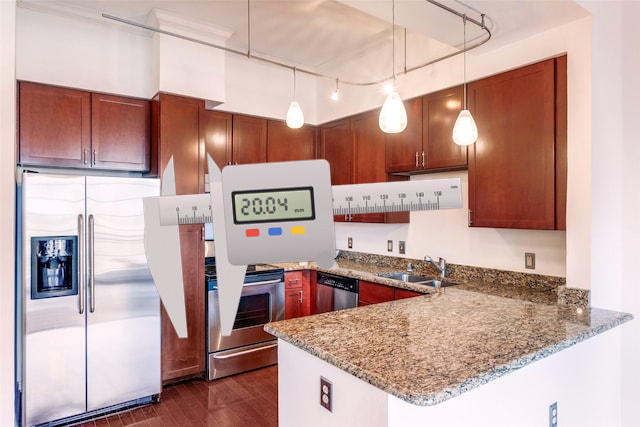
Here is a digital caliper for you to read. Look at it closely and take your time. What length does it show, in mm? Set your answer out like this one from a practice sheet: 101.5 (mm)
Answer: 20.04 (mm)
